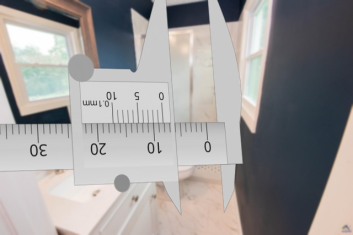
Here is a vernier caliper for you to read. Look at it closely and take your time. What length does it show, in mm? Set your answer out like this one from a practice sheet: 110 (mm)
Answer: 8.2 (mm)
